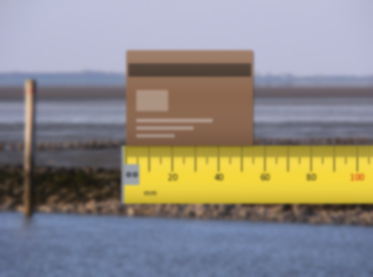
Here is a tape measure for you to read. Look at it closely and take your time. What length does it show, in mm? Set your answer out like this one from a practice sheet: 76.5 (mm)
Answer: 55 (mm)
